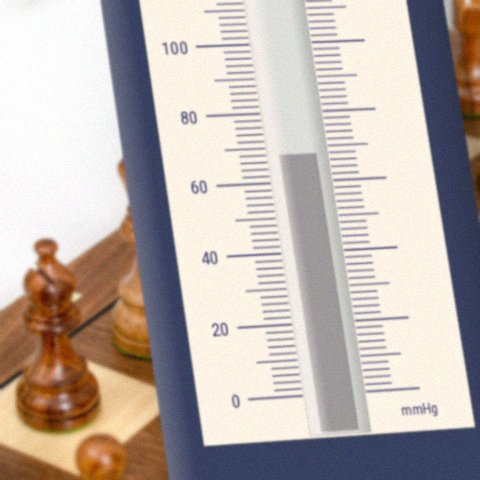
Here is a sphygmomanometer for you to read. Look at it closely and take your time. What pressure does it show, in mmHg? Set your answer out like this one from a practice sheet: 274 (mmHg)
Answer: 68 (mmHg)
